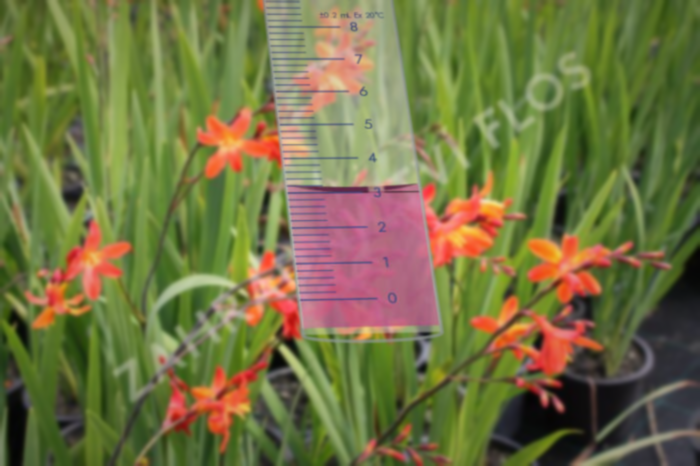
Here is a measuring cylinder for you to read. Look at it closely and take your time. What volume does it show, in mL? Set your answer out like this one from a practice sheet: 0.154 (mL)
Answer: 3 (mL)
